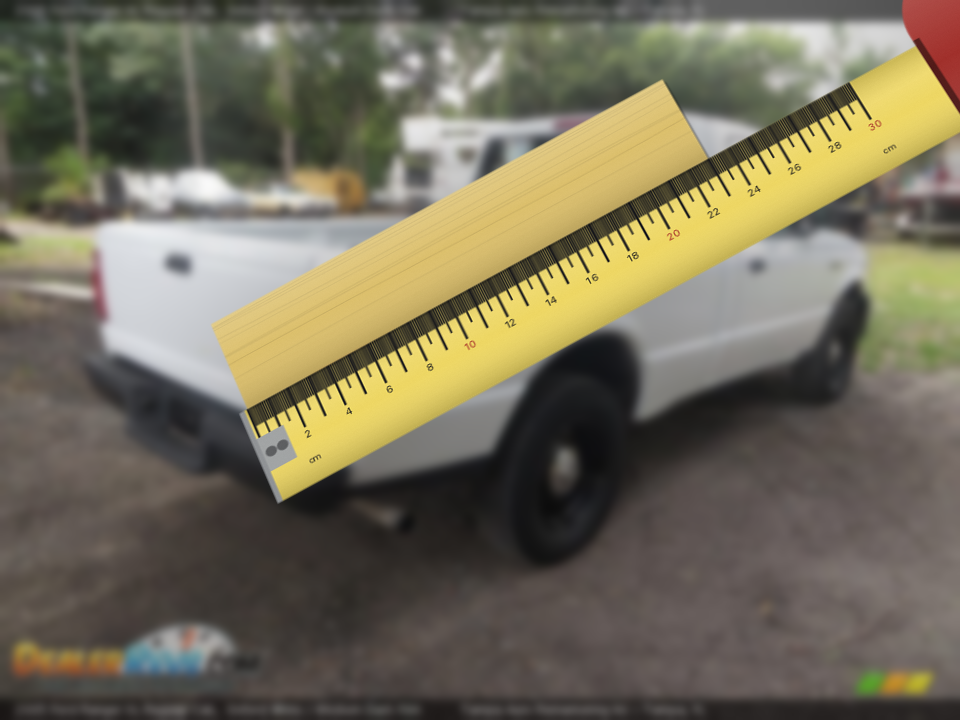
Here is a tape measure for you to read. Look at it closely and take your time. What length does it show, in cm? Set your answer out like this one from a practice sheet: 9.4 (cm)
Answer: 23 (cm)
